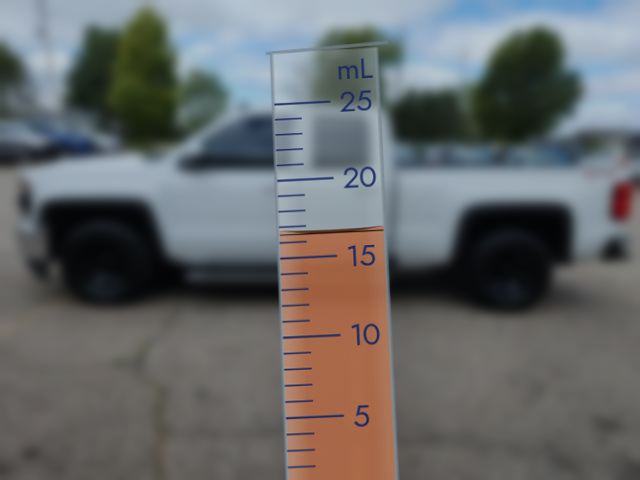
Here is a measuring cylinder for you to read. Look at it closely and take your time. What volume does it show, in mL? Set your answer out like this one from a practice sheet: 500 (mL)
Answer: 16.5 (mL)
